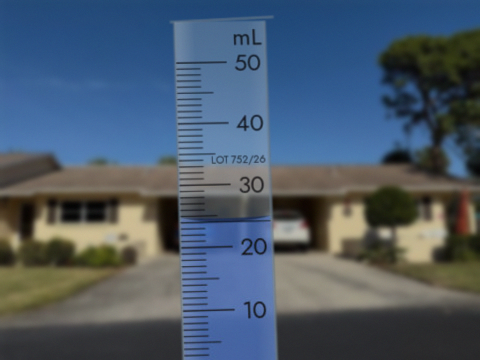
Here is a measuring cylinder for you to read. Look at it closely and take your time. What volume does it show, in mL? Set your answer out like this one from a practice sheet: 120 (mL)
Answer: 24 (mL)
